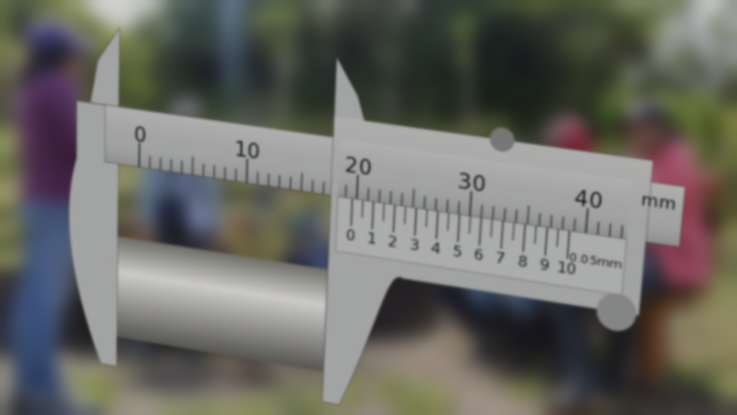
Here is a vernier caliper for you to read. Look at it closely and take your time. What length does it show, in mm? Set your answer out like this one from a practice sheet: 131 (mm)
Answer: 19.6 (mm)
